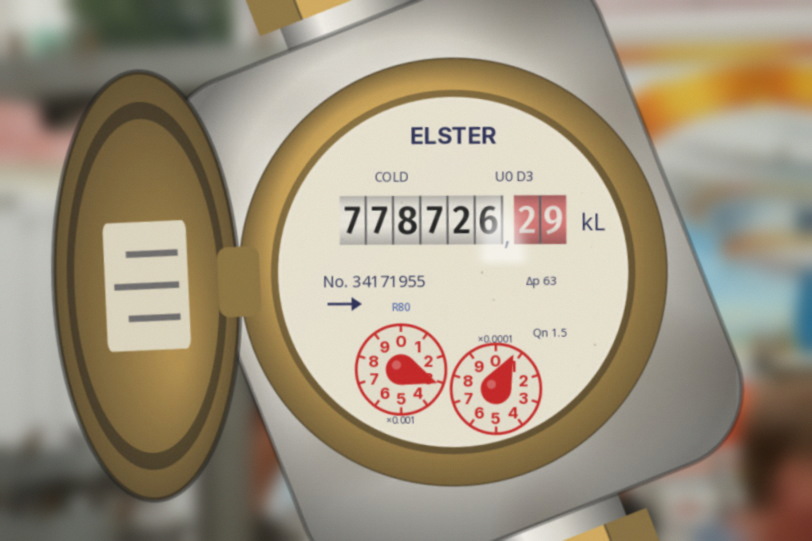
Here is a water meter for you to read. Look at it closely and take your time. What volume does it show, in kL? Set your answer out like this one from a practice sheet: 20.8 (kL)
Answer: 778726.2930 (kL)
